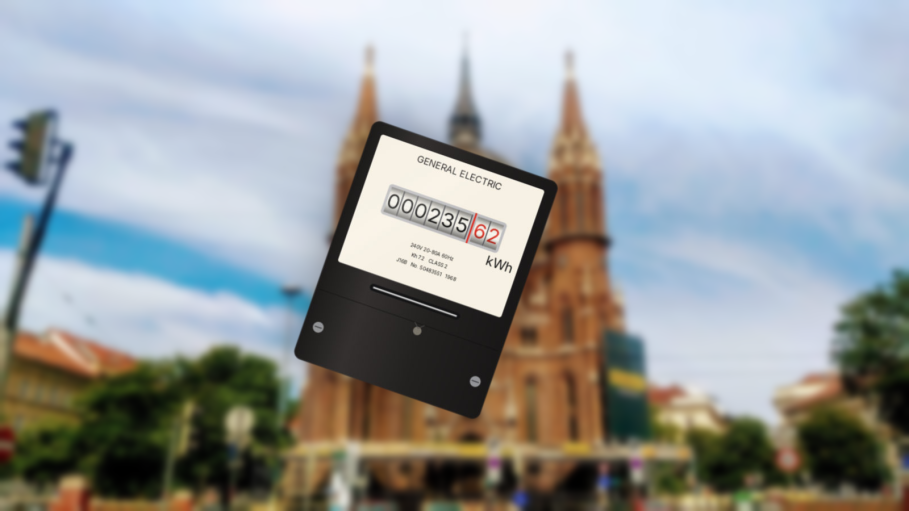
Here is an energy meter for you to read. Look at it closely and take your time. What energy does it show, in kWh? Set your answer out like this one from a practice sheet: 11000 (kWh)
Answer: 235.62 (kWh)
